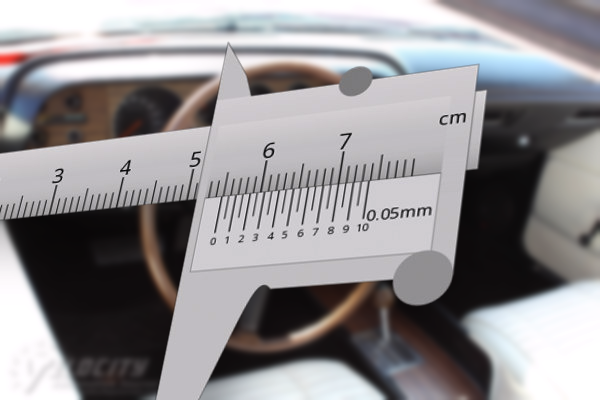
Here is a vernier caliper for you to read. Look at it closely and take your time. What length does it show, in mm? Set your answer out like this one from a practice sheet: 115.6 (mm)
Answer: 54.8 (mm)
